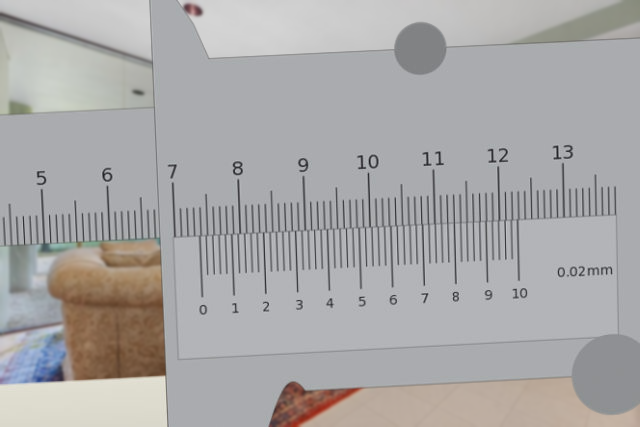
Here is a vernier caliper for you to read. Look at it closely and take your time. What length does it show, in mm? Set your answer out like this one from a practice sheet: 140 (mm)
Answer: 73.8 (mm)
